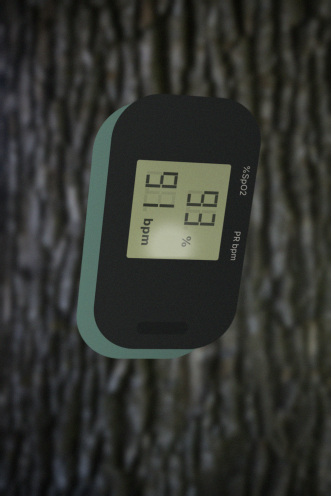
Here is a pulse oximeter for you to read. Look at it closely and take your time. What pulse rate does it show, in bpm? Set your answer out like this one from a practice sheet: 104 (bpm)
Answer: 91 (bpm)
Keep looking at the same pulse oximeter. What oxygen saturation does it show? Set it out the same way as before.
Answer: 93 (%)
